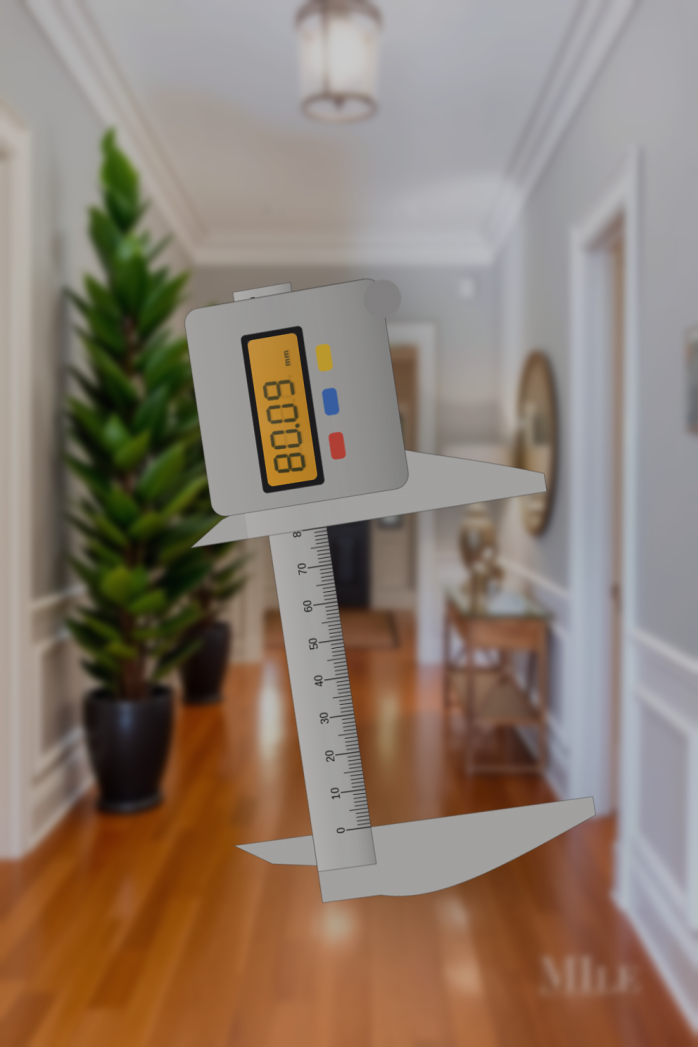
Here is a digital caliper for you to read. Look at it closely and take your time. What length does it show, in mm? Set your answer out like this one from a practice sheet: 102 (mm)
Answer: 80.09 (mm)
